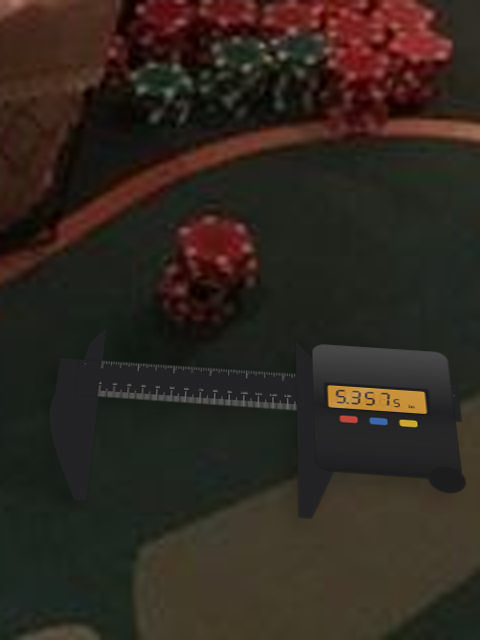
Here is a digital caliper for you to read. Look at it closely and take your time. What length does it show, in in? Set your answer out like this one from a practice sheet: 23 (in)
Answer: 5.3575 (in)
